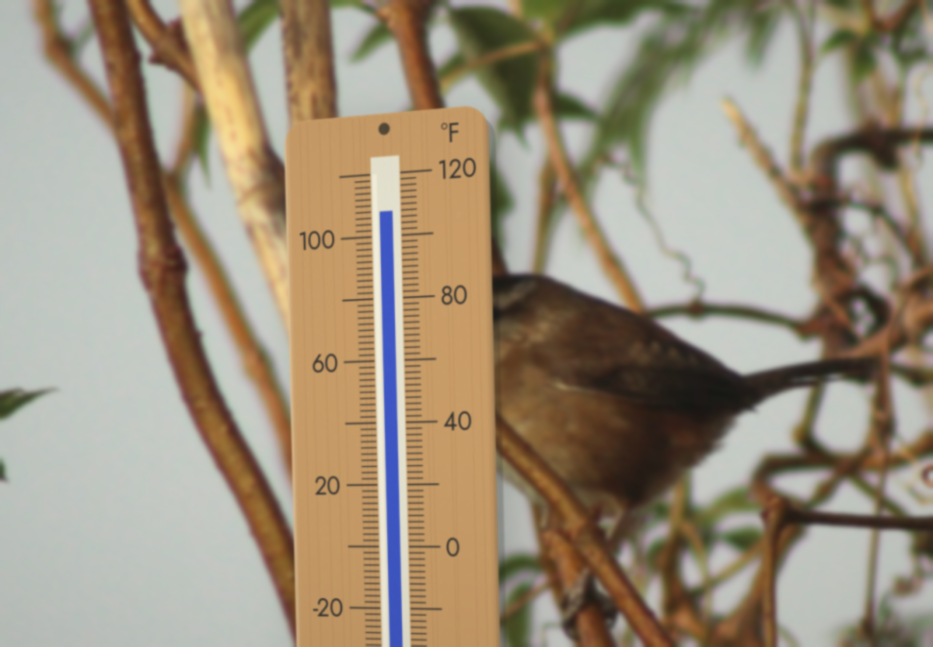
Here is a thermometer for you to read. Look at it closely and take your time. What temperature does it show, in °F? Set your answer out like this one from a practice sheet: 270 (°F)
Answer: 108 (°F)
